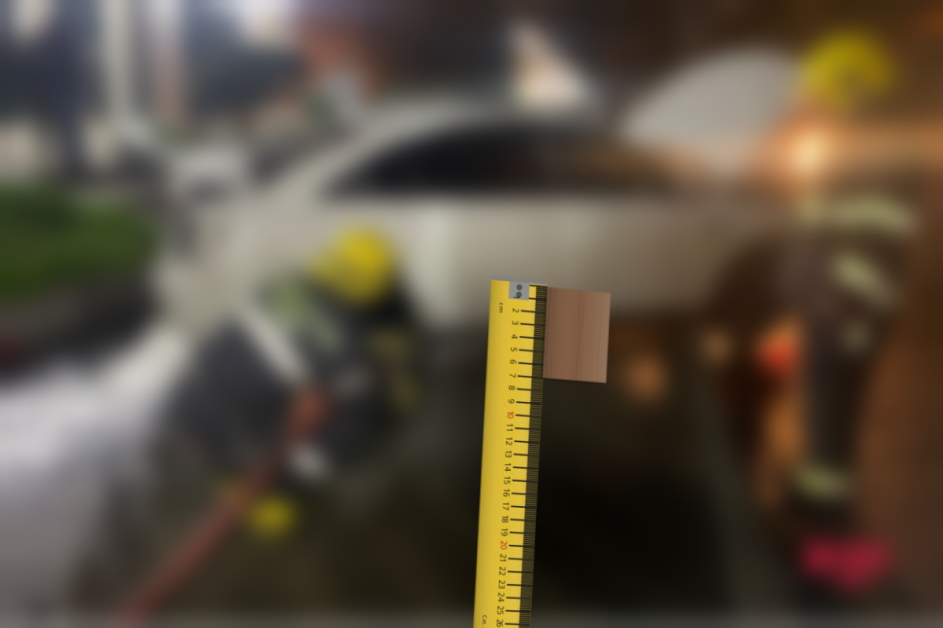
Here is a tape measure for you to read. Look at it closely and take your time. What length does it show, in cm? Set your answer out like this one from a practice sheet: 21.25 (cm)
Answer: 7 (cm)
